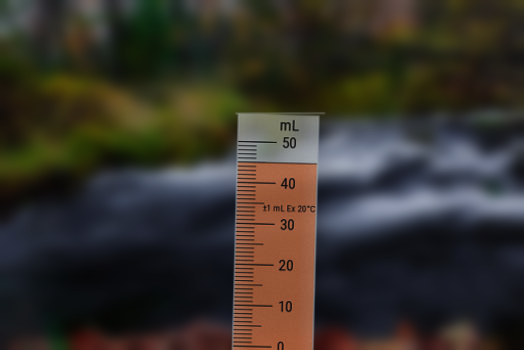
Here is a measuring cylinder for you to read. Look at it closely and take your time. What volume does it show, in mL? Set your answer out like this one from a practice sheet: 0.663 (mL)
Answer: 45 (mL)
